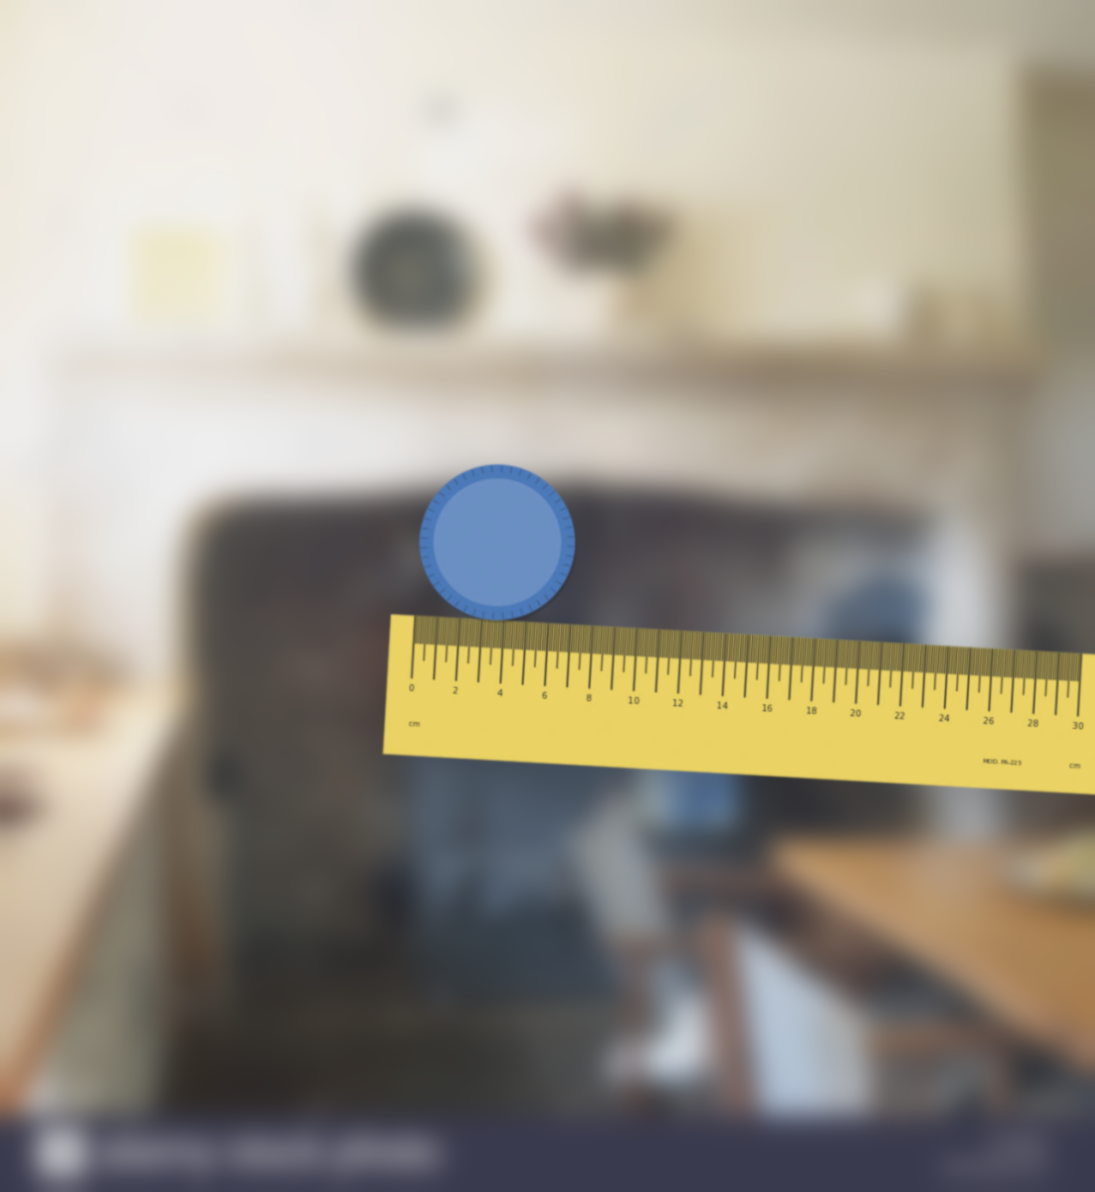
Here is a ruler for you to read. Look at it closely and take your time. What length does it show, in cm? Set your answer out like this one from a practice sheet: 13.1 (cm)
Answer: 7 (cm)
